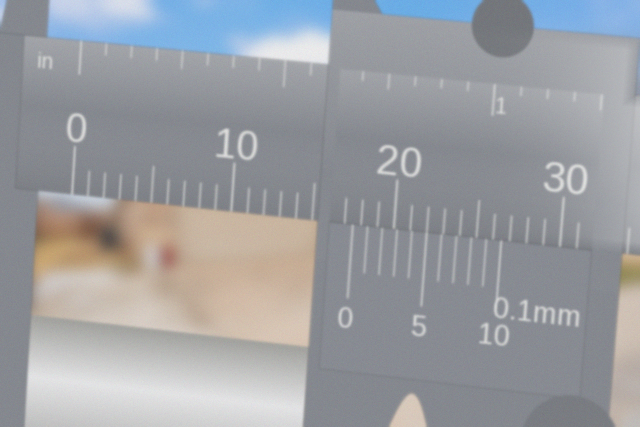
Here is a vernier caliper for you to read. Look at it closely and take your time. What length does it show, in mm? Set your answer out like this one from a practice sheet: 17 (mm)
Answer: 17.5 (mm)
